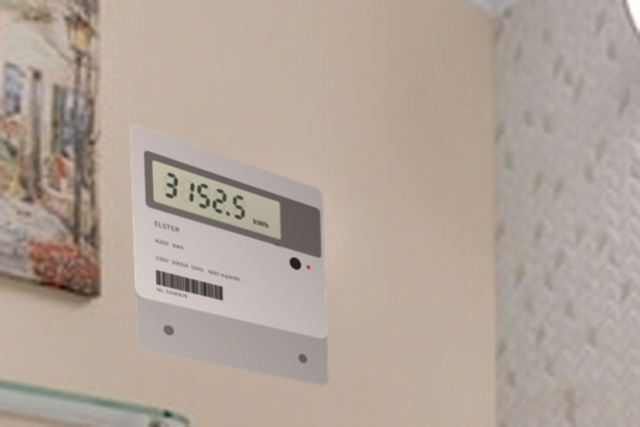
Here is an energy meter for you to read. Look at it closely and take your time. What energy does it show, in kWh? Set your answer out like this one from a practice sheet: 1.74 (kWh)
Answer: 3152.5 (kWh)
